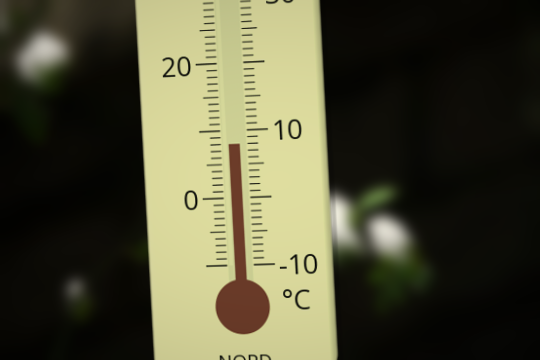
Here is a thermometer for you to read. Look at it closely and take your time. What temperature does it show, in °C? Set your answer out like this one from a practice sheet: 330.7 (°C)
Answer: 8 (°C)
